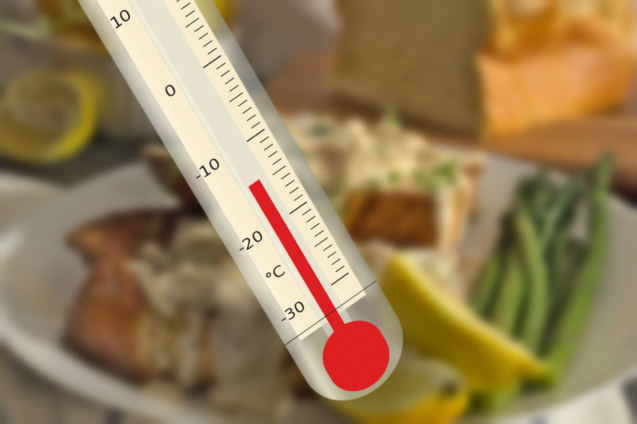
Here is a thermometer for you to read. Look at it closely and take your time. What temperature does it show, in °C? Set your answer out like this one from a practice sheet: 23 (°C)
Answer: -14.5 (°C)
